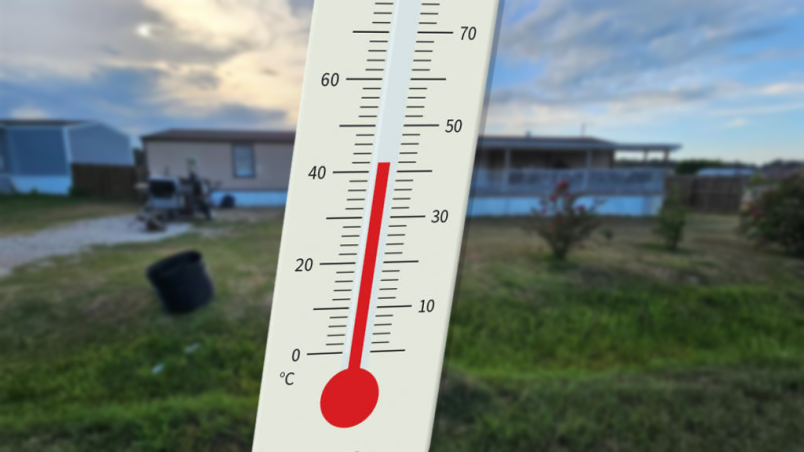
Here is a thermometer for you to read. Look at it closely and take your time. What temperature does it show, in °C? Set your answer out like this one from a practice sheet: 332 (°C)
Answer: 42 (°C)
